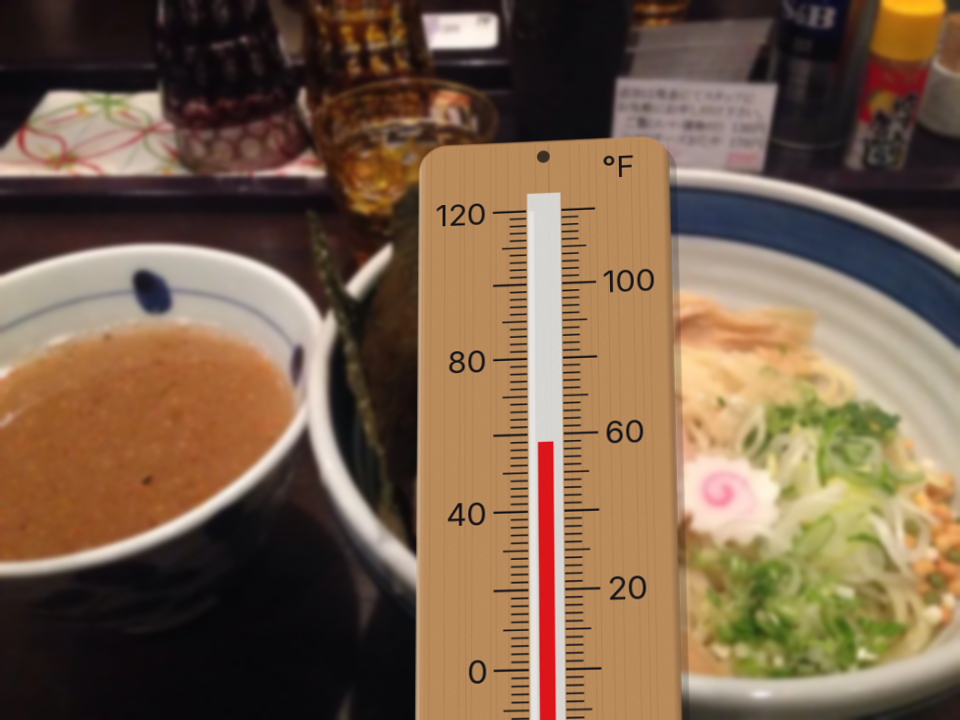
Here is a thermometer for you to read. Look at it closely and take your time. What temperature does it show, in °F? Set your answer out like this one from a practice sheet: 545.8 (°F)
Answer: 58 (°F)
